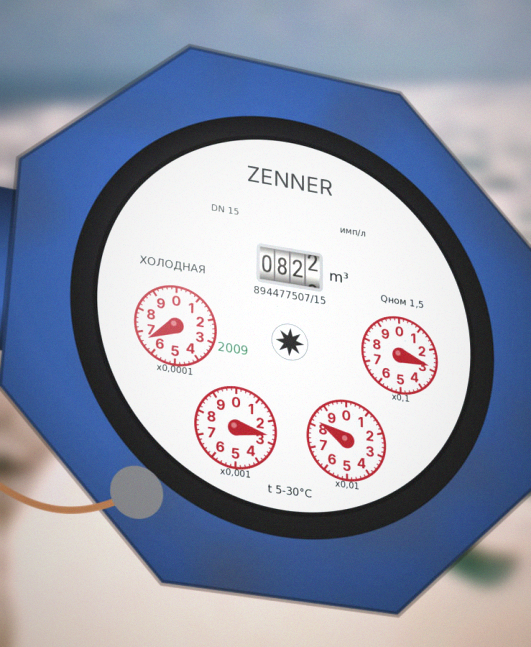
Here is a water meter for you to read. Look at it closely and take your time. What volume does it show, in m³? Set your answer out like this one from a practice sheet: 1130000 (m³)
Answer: 822.2826 (m³)
